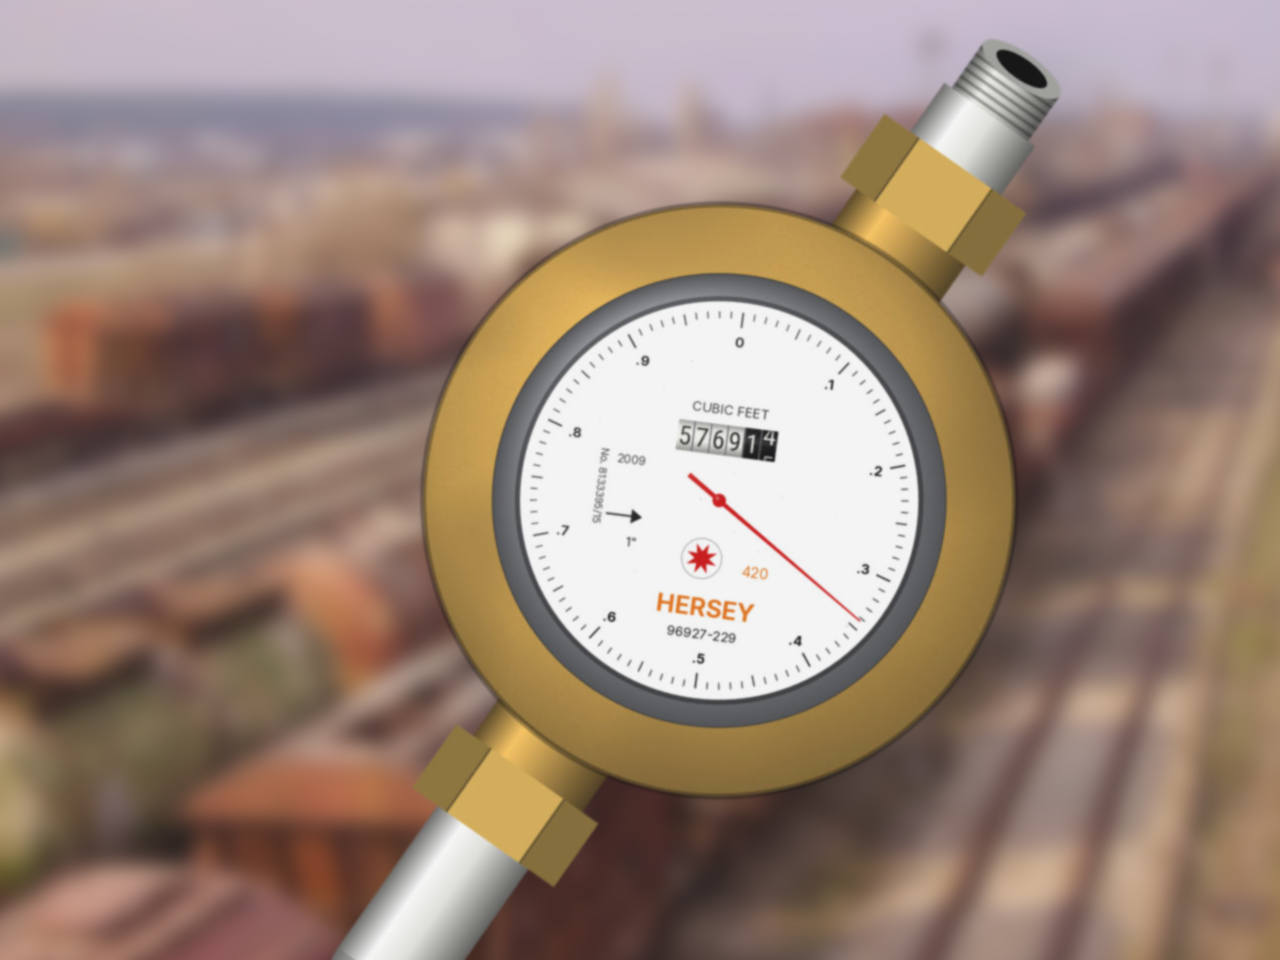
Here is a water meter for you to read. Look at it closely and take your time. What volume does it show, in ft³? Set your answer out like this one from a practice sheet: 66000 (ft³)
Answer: 576914.34 (ft³)
